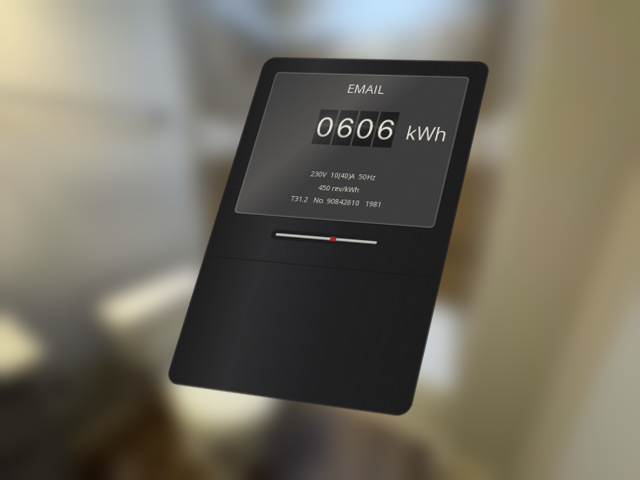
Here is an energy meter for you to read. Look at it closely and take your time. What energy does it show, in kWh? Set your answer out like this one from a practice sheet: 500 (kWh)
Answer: 606 (kWh)
